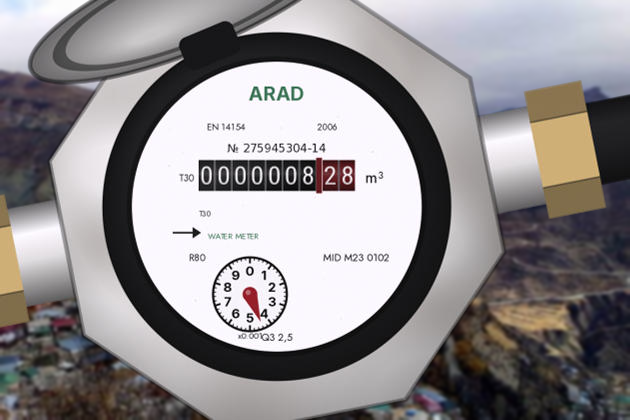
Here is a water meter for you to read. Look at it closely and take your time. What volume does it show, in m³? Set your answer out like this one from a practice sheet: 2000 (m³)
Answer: 8.284 (m³)
